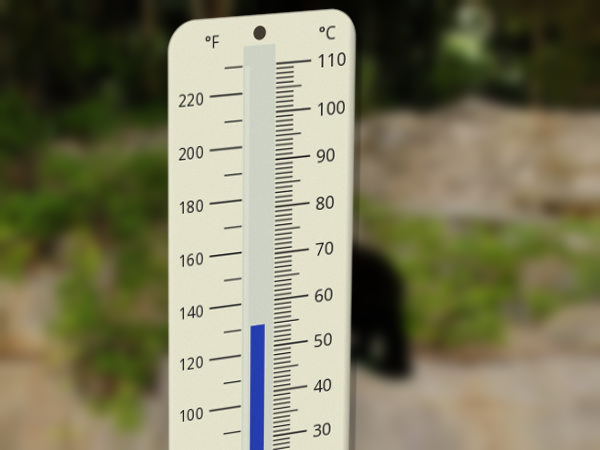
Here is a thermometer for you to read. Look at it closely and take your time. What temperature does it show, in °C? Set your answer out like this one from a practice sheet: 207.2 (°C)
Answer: 55 (°C)
